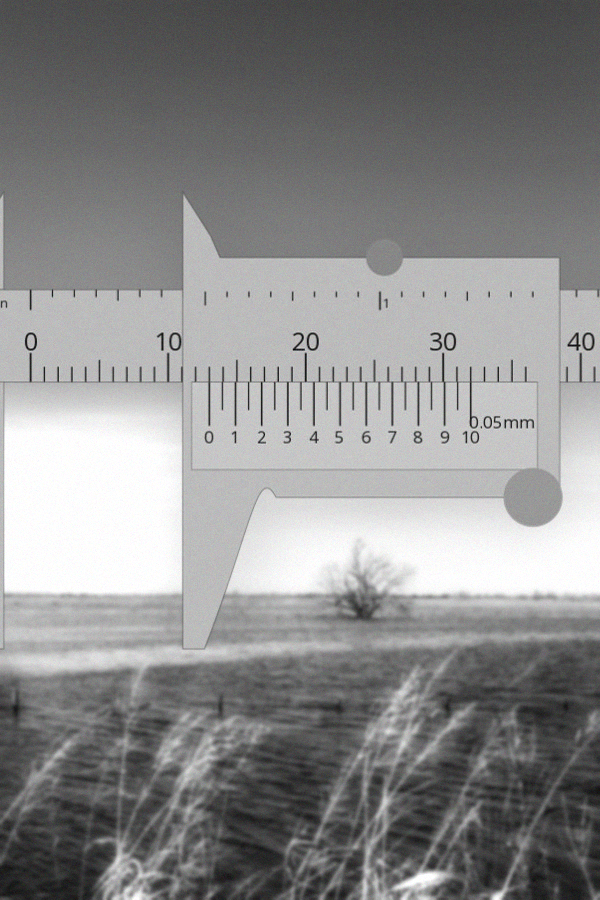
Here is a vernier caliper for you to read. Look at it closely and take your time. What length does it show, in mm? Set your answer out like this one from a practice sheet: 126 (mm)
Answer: 13.0 (mm)
